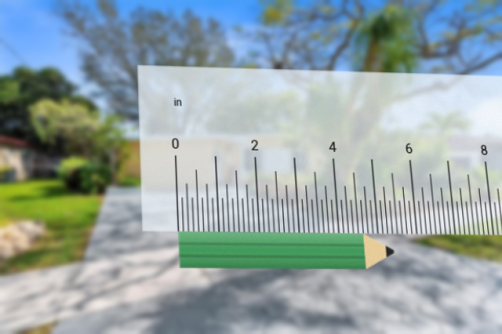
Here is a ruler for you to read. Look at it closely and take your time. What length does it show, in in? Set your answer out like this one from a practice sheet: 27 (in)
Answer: 5.375 (in)
